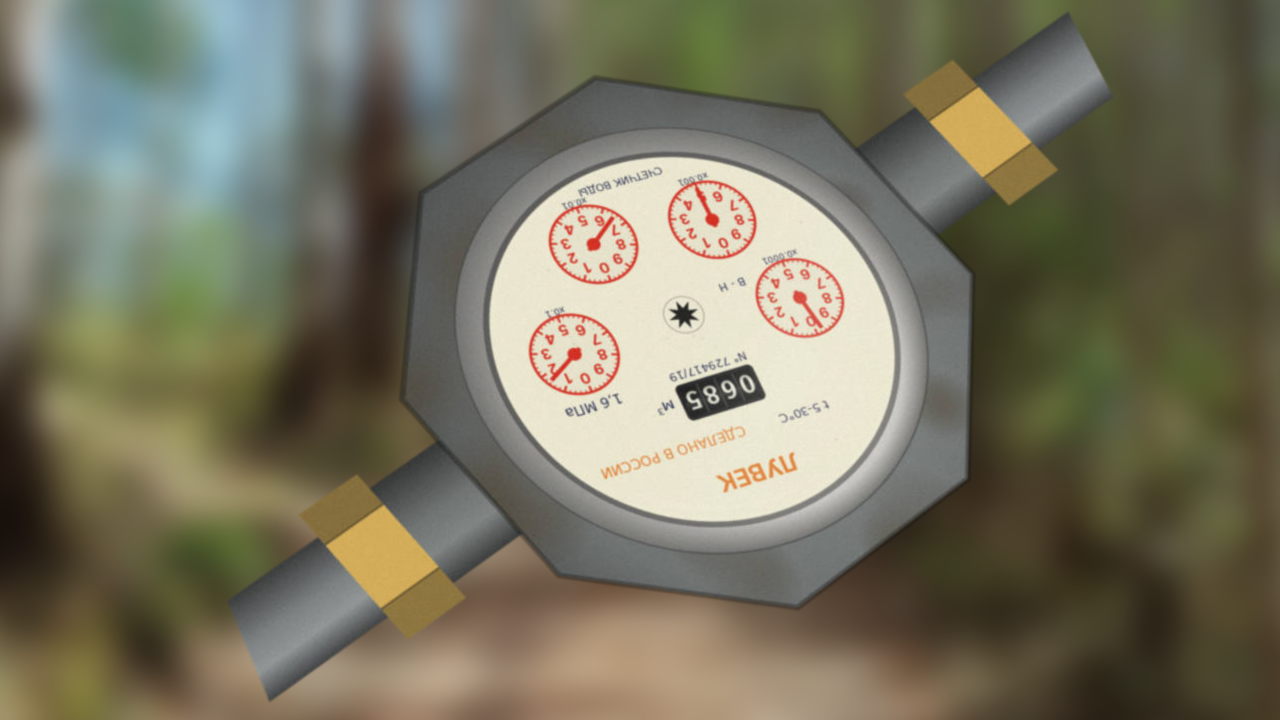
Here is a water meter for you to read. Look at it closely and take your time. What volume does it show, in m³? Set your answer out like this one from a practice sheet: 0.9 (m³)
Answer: 685.1649 (m³)
